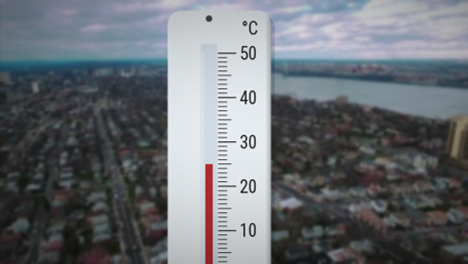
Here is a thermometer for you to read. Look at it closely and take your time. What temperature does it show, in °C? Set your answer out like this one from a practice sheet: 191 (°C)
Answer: 25 (°C)
